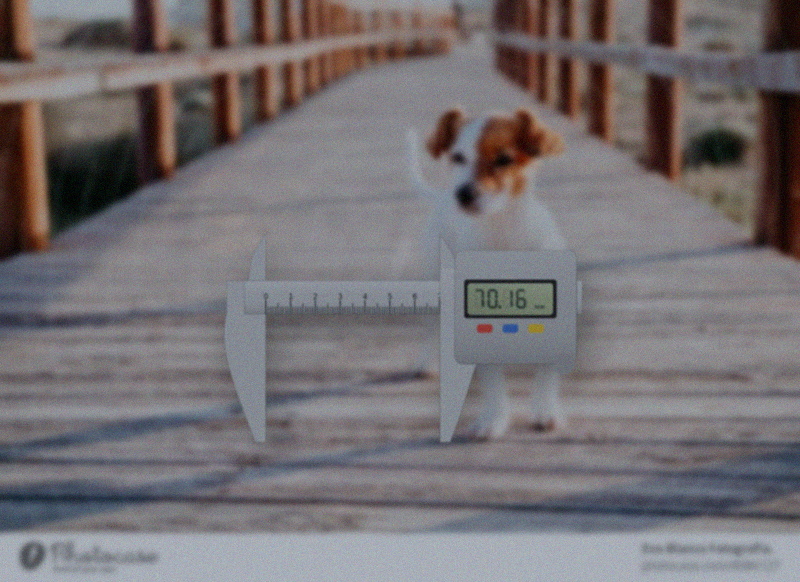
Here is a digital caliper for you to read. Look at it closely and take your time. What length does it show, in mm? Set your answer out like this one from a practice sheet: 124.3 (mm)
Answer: 70.16 (mm)
